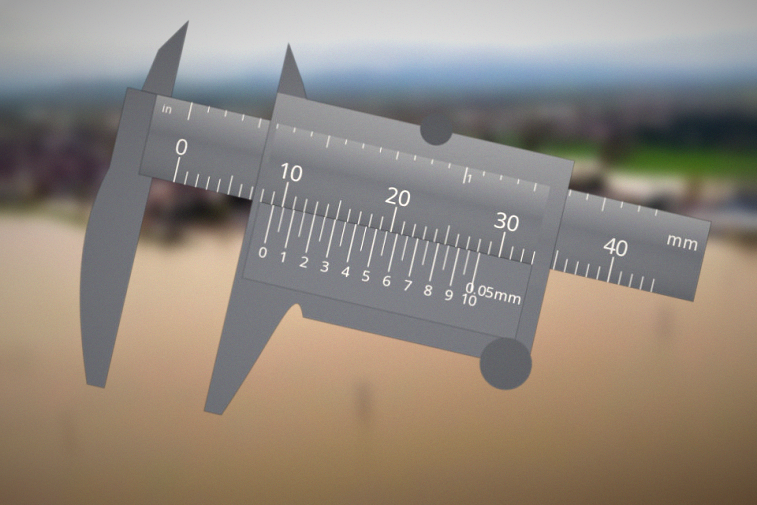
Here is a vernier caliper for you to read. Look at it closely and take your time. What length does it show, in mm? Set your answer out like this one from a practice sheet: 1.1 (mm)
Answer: 9.2 (mm)
